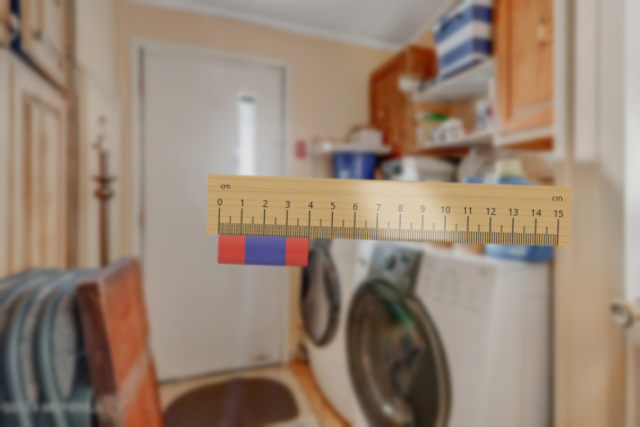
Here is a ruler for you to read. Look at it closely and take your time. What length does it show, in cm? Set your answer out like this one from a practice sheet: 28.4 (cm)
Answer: 4 (cm)
